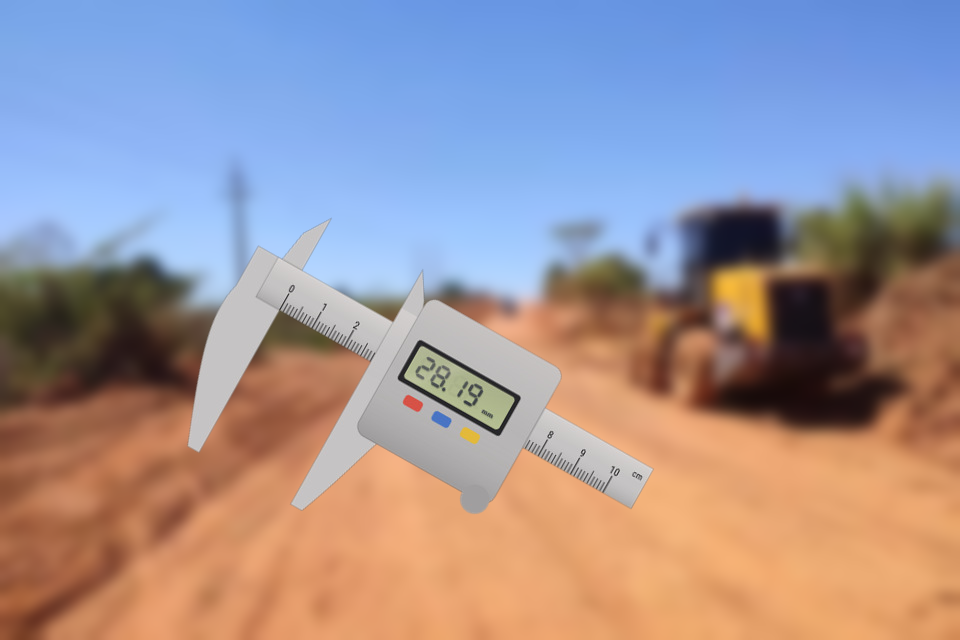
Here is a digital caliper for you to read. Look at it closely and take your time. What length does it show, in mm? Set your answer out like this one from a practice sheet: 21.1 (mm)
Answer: 28.19 (mm)
